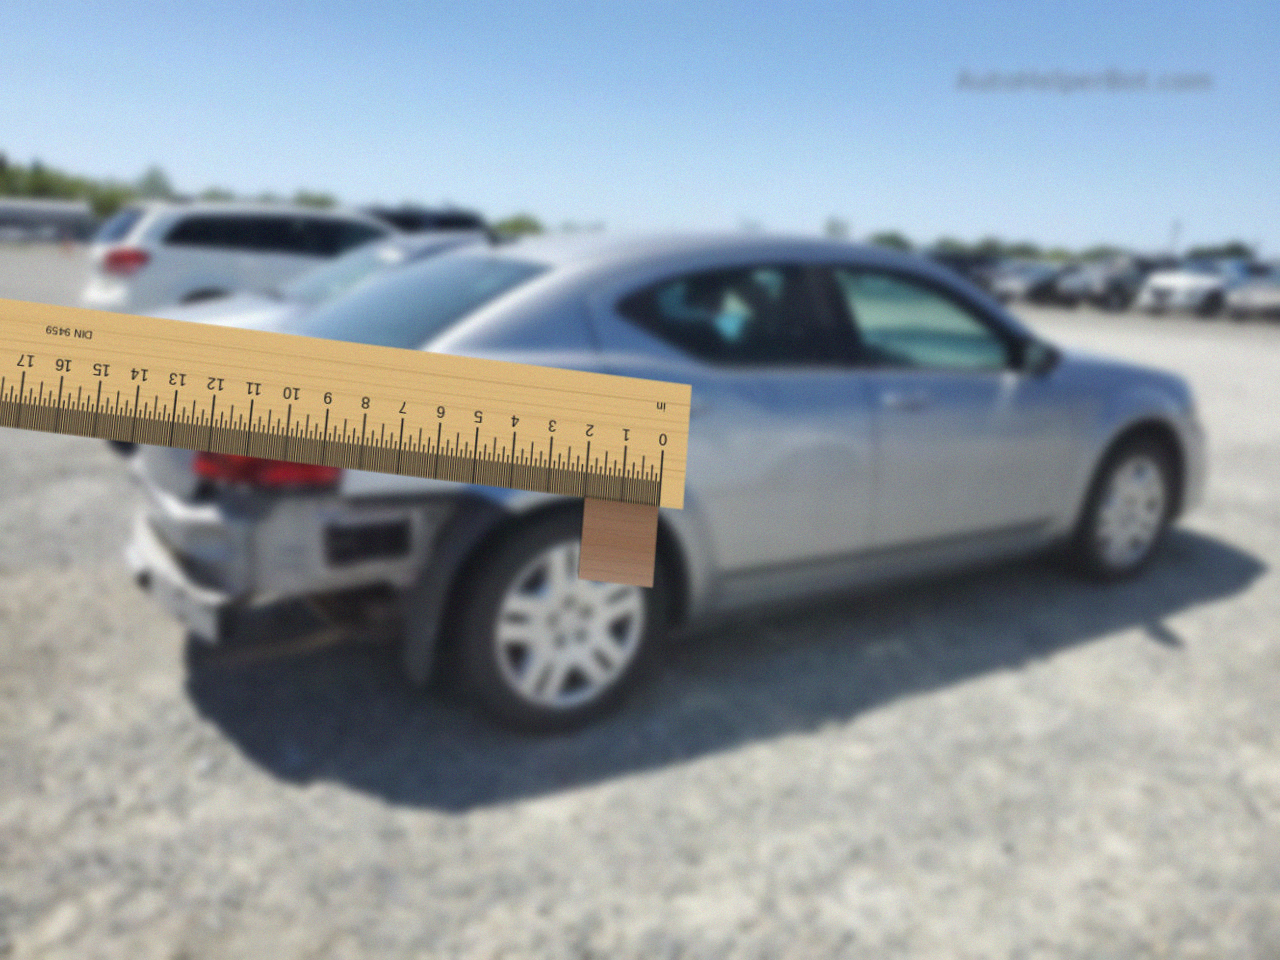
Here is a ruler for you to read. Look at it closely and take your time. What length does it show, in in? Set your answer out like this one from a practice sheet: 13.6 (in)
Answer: 2 (in)
